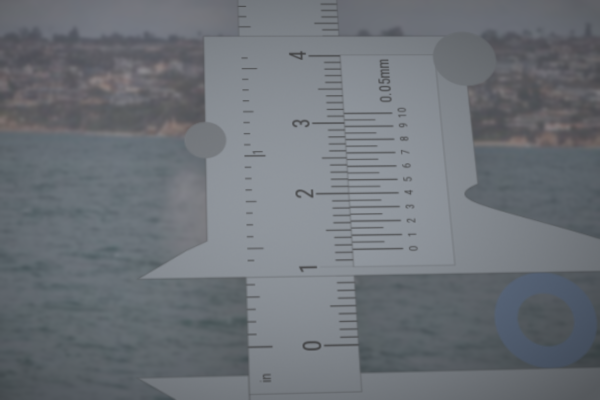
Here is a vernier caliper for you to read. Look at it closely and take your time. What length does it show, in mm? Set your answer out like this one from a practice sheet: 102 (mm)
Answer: 12.4 (mm)
